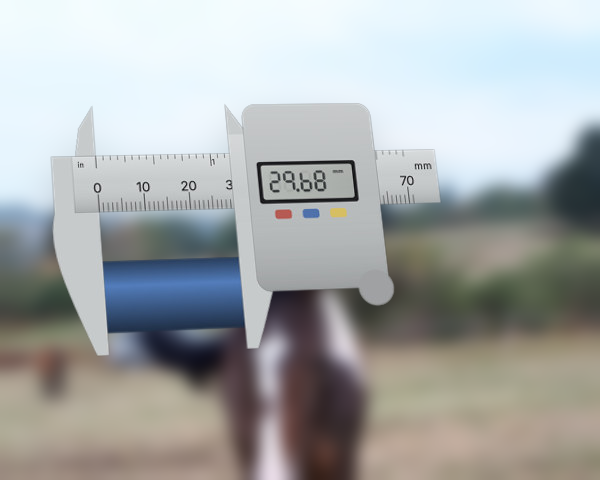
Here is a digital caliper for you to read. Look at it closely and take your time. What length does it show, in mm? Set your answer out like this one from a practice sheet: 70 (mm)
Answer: 29.68 (mm)
